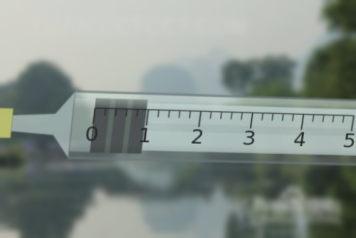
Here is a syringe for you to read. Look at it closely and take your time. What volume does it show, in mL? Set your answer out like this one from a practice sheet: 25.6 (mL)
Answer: 0 (mL)
